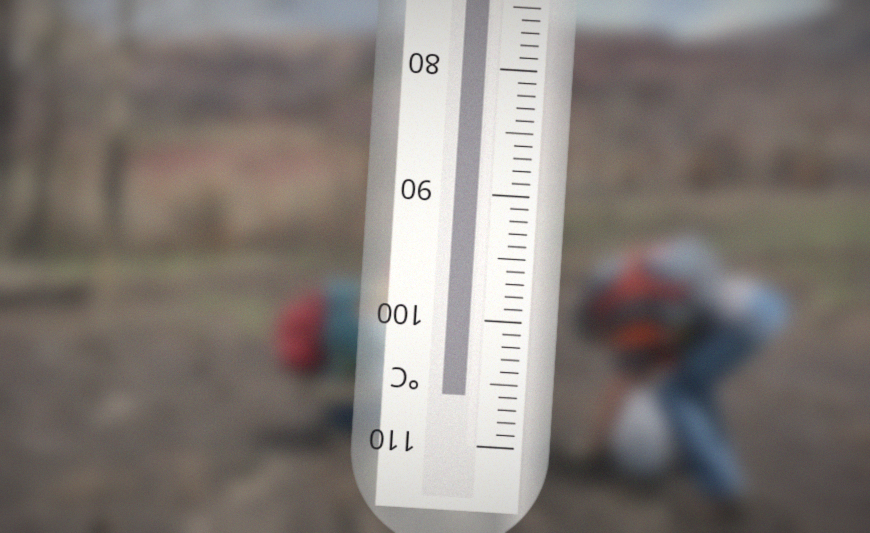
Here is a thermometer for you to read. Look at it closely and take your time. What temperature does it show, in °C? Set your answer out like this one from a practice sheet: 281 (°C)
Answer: 106 (°C)
